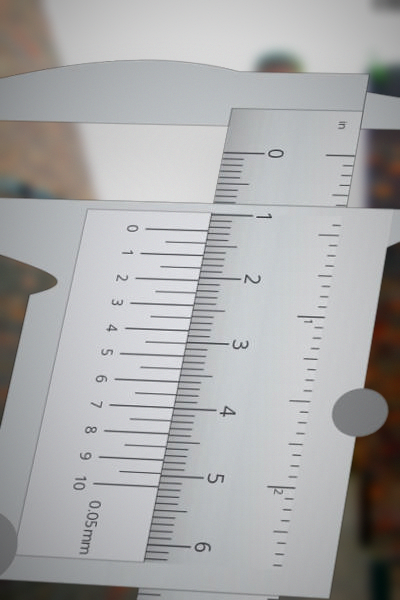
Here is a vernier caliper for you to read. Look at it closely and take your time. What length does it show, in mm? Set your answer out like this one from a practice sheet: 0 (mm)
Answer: 12.6 (mm)
